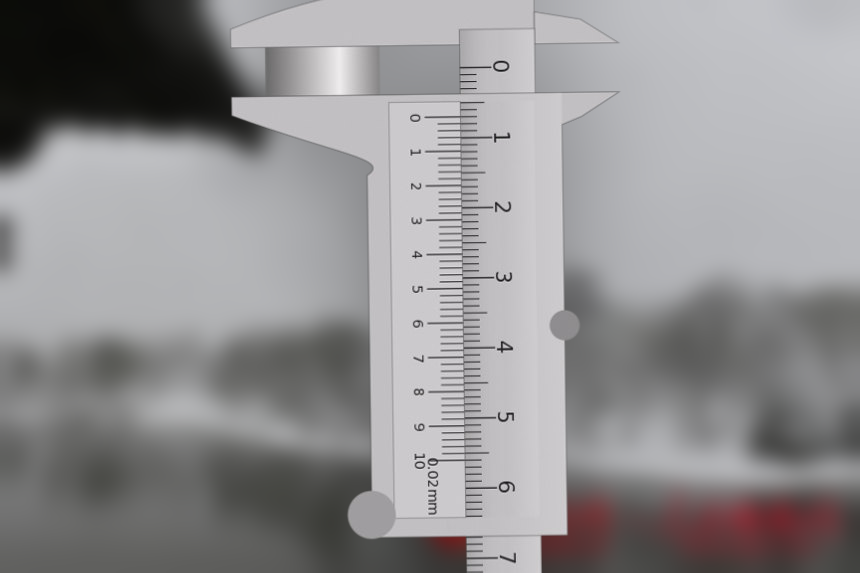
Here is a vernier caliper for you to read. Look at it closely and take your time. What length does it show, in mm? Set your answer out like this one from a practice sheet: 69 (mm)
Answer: 7.0 (mm)
